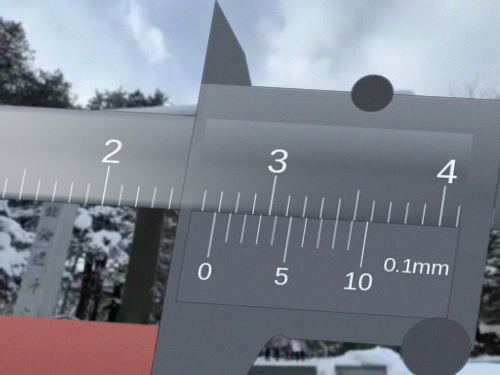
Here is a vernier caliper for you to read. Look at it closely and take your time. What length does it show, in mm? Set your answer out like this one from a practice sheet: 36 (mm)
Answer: 26.8 (mm)
